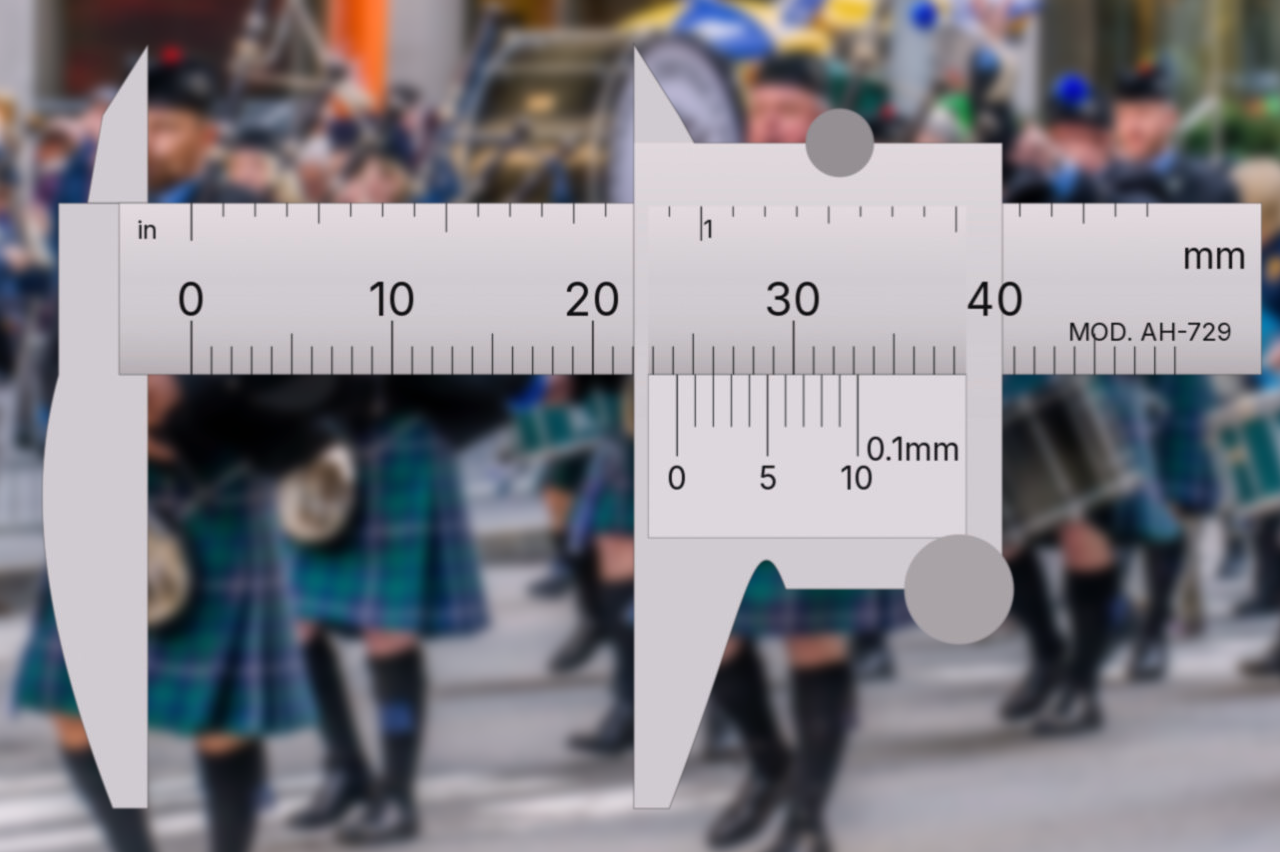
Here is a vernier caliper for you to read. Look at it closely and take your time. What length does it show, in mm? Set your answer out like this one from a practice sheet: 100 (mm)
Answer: 24.2 (mm)
